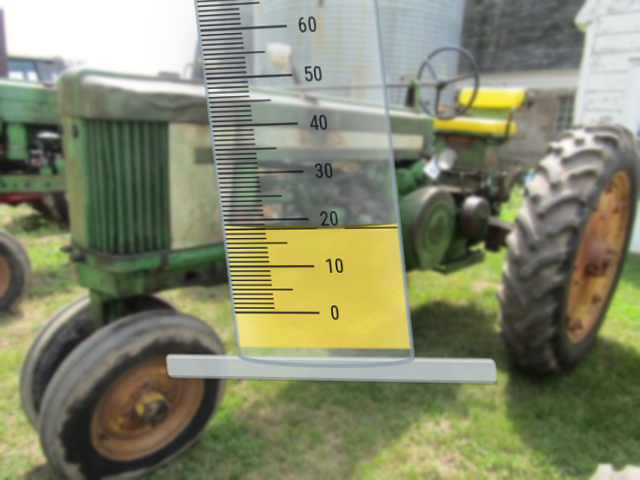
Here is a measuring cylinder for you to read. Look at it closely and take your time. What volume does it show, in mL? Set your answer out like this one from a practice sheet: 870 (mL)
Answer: 18 (mL)
